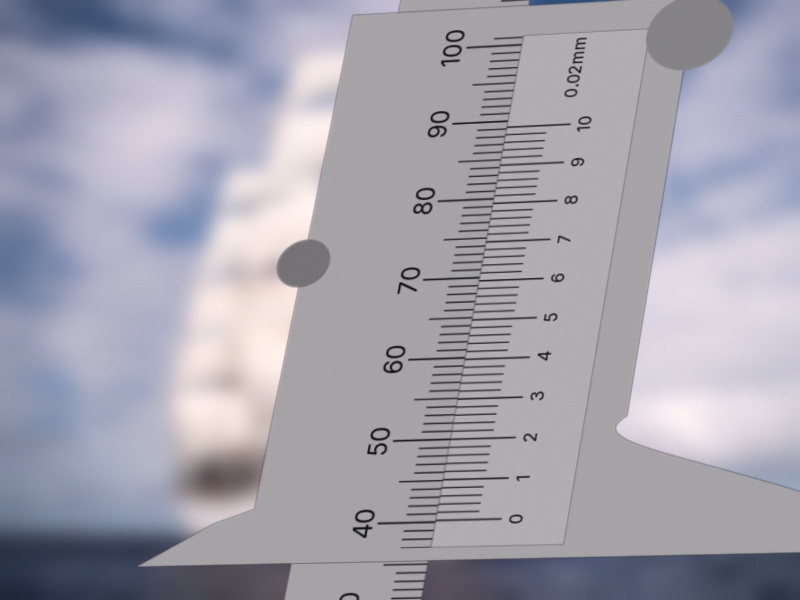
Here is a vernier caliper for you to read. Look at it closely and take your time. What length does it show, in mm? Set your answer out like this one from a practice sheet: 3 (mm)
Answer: 40.2 (mm)
